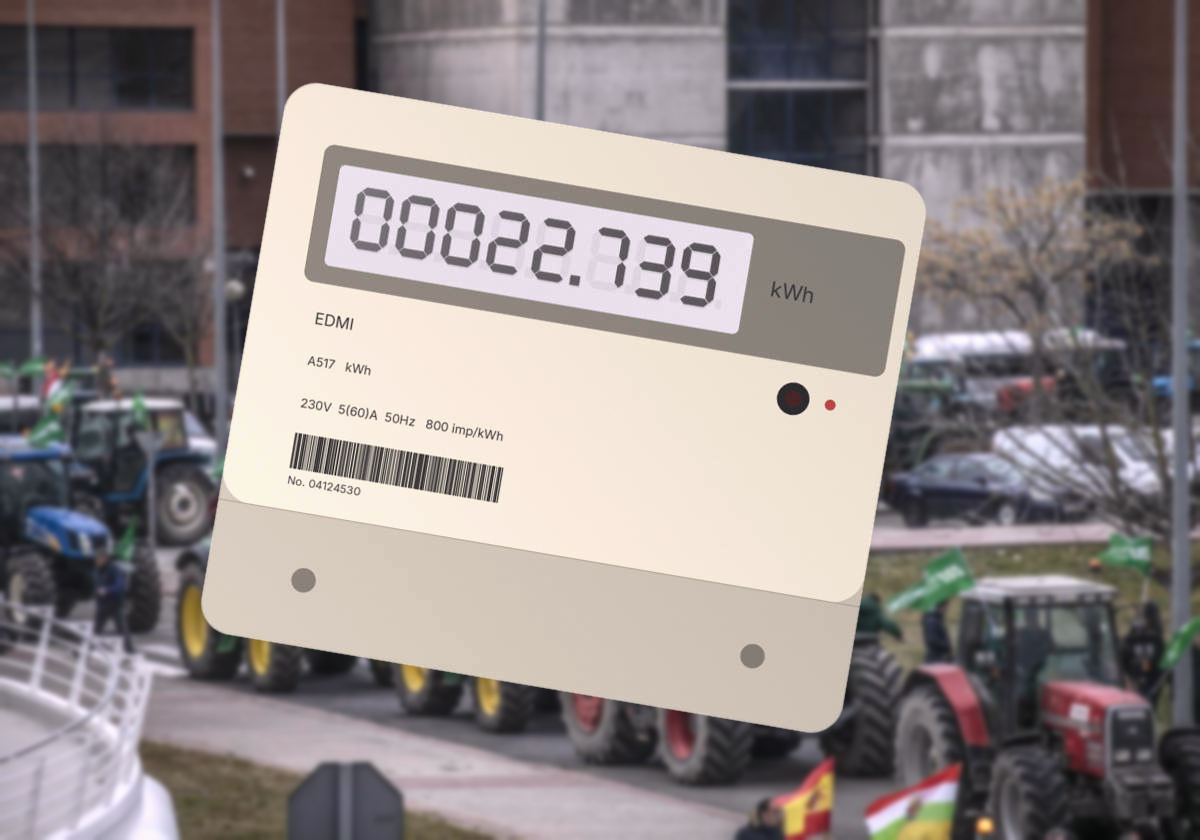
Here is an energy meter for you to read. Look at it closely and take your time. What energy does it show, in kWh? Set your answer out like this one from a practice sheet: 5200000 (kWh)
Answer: 22.739 (kWh)
